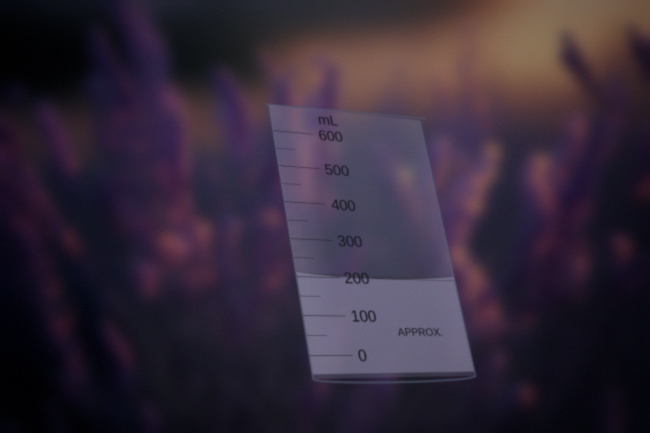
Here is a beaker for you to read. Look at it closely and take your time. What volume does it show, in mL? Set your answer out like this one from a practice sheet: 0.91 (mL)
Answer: 200 (mL)
